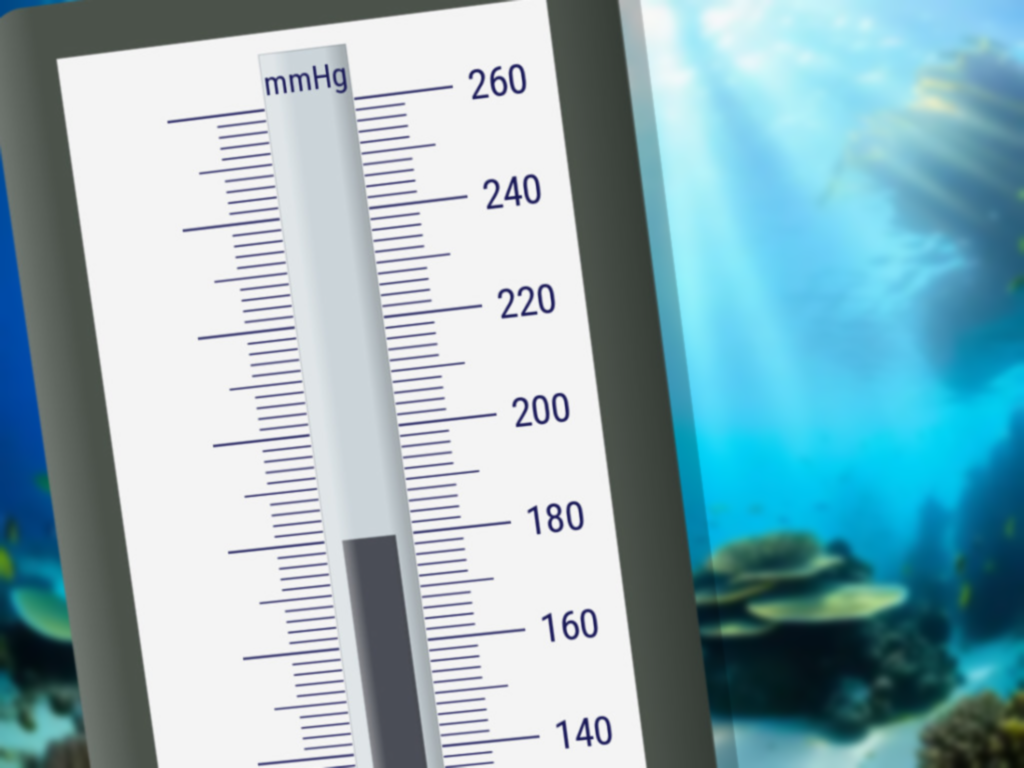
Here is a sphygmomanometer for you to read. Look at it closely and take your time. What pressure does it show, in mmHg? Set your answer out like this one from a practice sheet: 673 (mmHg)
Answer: 180 (mmHg)
